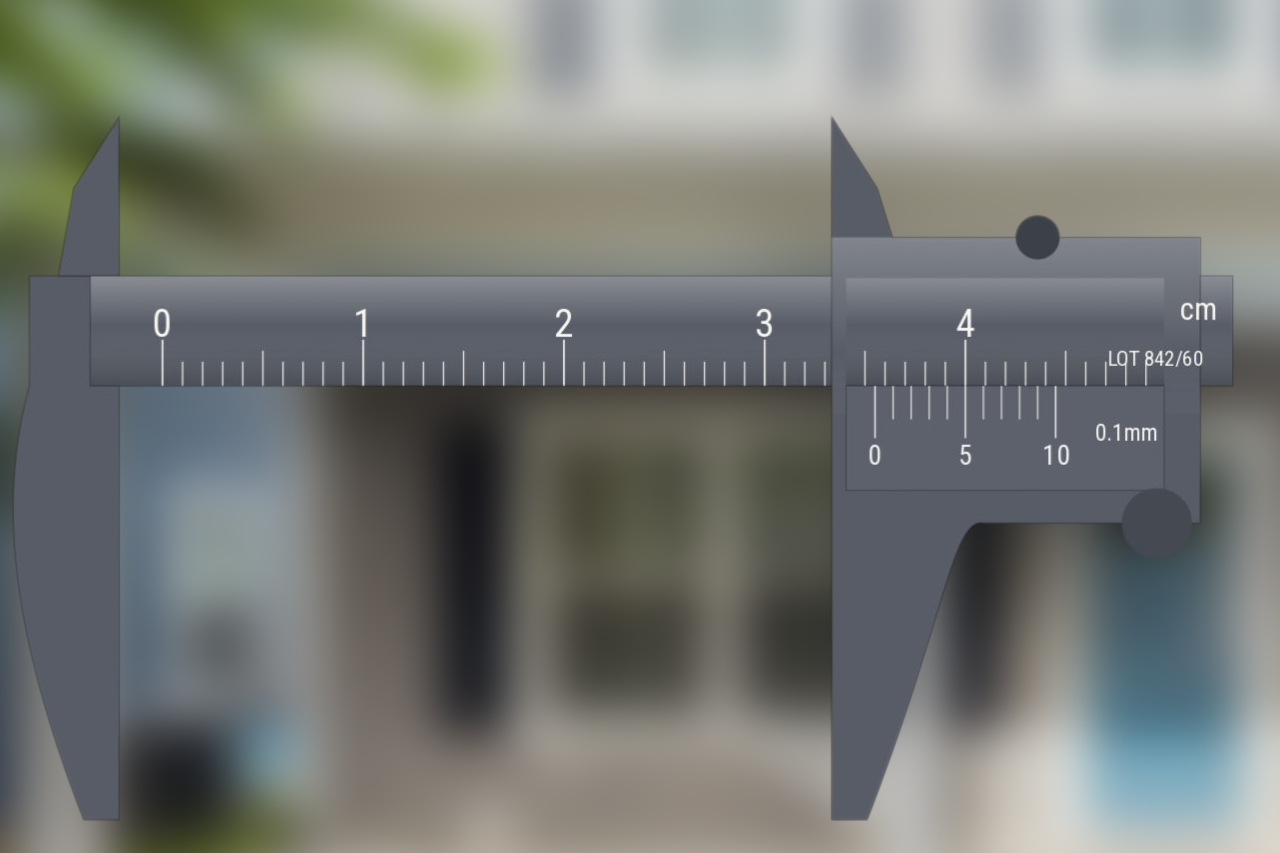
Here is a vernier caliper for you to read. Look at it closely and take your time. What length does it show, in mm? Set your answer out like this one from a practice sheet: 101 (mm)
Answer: 35.5 (mm)
